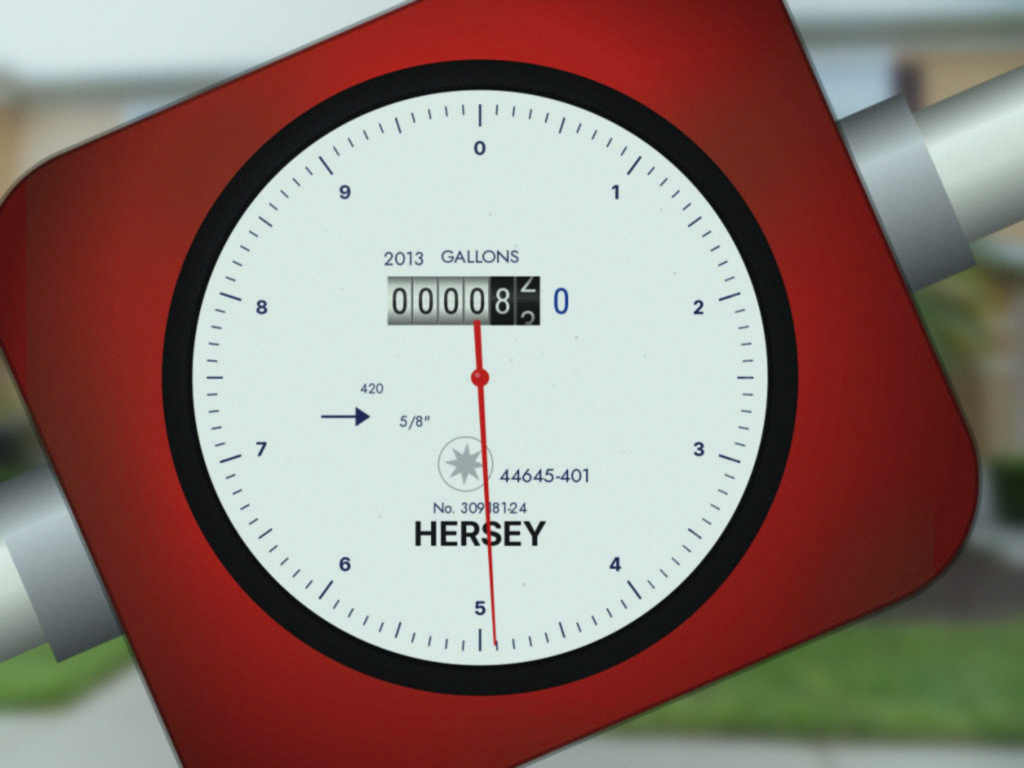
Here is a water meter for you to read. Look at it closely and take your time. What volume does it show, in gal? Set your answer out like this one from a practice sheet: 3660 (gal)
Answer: 824.9 (gal)
